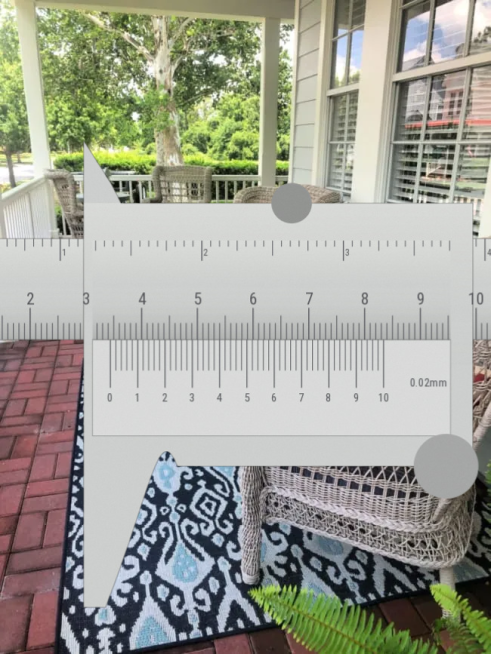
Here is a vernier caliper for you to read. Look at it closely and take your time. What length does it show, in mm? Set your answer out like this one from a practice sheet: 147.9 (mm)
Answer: 34.4 (mm)
